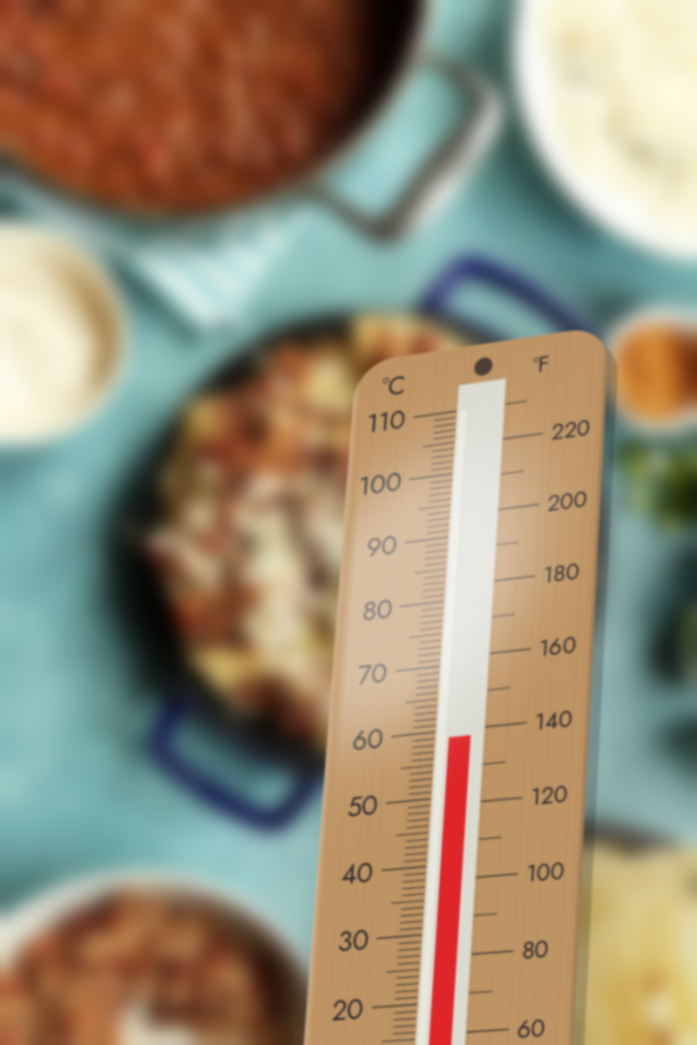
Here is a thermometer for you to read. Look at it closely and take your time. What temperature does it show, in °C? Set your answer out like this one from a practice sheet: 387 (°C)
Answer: 59 (°C)
